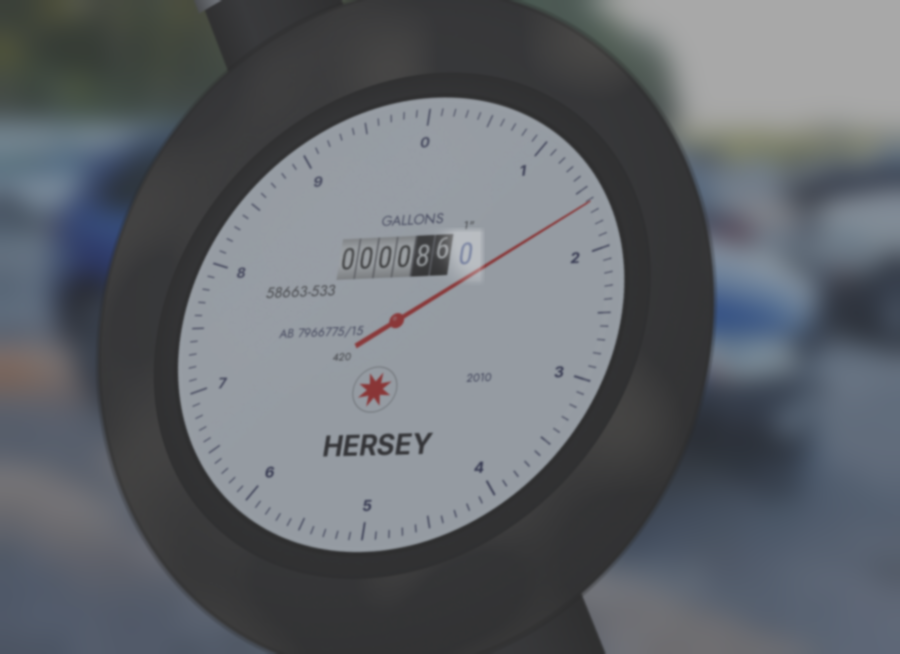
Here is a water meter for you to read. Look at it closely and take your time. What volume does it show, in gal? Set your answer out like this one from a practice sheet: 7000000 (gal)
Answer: 861.6 (gal)
